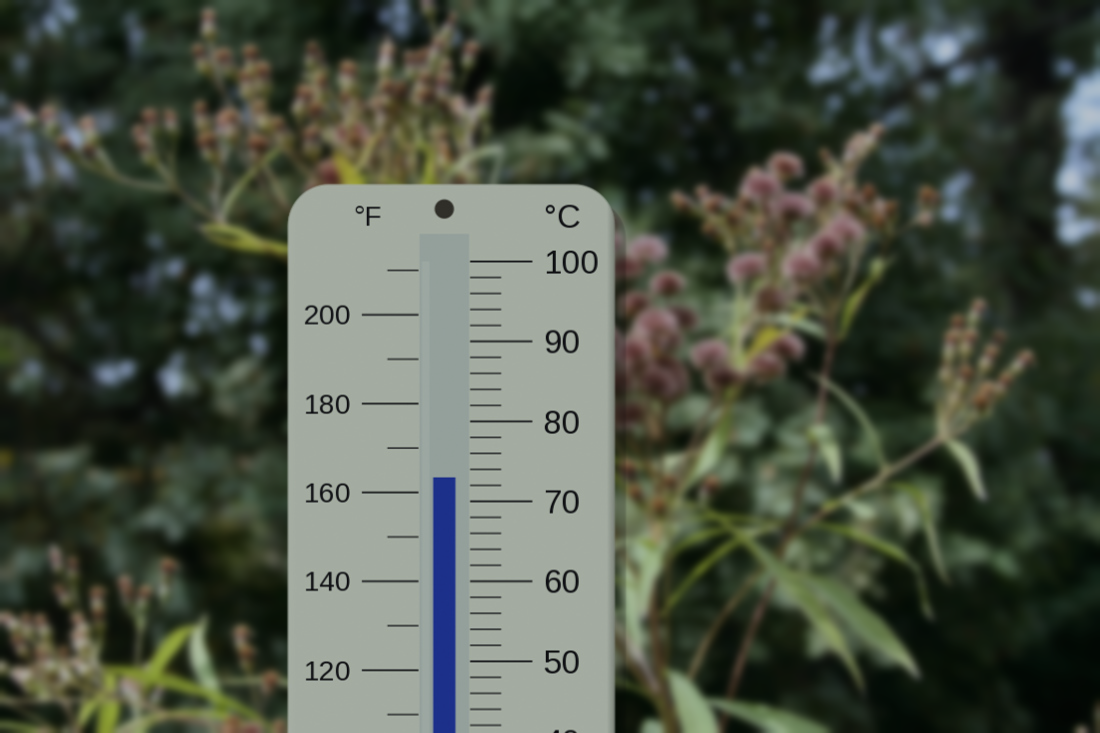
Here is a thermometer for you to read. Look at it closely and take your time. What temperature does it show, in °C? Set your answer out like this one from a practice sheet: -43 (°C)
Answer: 73 (°C)
